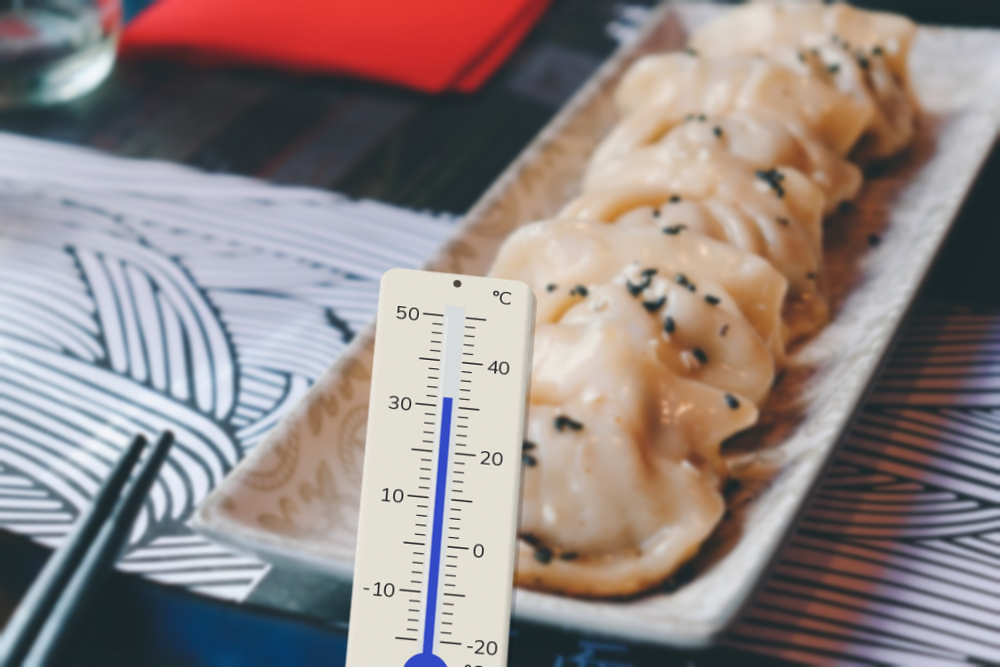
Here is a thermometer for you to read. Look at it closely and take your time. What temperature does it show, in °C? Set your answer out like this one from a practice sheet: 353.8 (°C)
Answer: 32 (°C)
